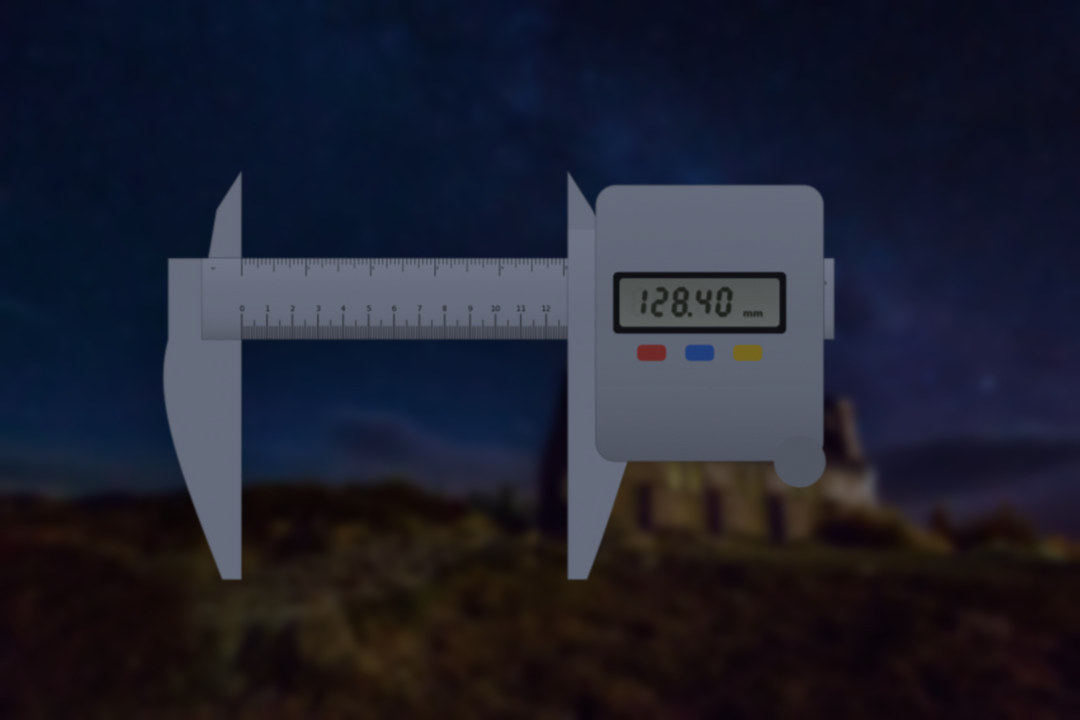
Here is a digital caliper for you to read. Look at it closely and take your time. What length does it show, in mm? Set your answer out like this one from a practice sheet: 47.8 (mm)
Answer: 128.40 (mm)
